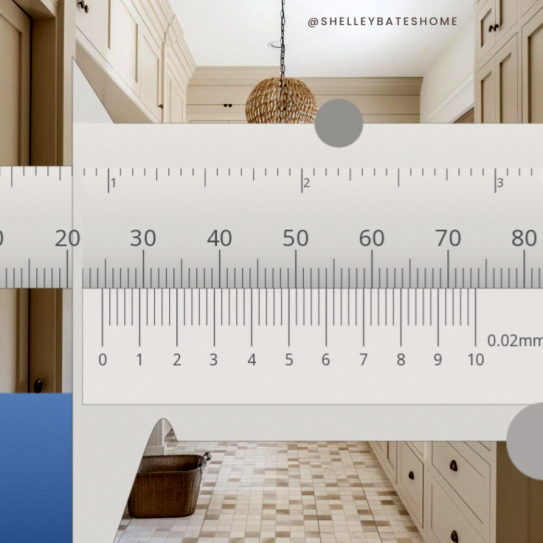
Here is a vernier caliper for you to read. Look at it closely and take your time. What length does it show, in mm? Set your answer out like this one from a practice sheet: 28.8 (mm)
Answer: 24.6 (mm)
